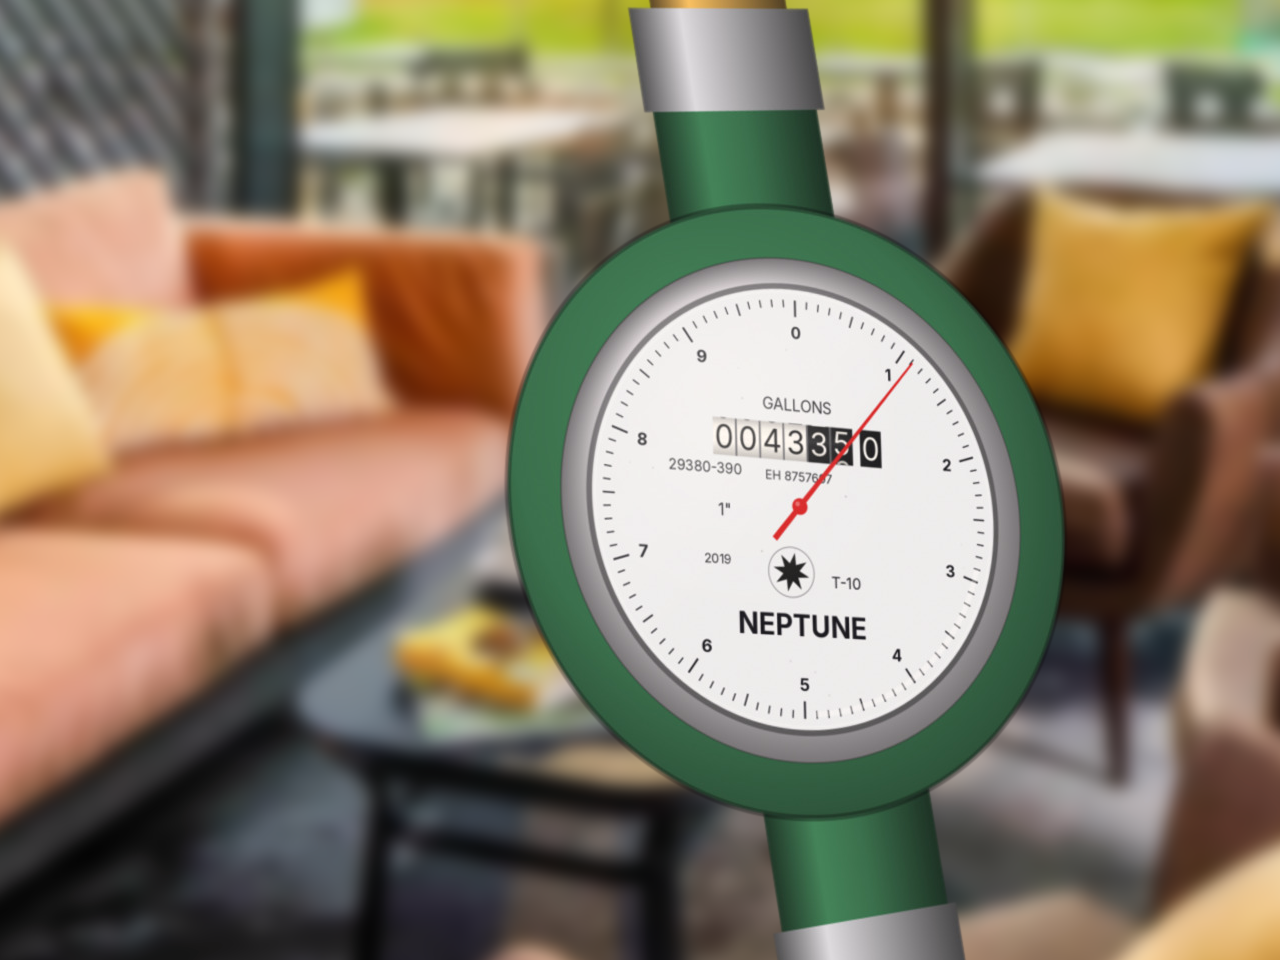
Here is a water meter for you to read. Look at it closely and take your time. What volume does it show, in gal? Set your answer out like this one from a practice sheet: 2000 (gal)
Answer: 43351.1 (gal)
